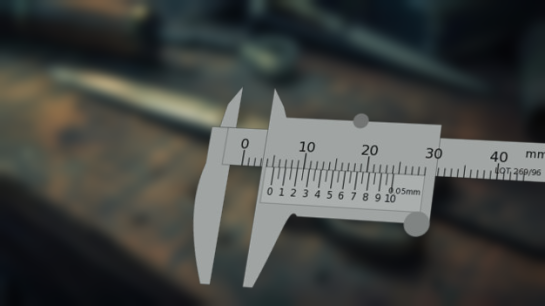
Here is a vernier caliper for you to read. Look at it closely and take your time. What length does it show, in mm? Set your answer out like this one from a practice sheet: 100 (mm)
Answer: 5.2 (mm)
